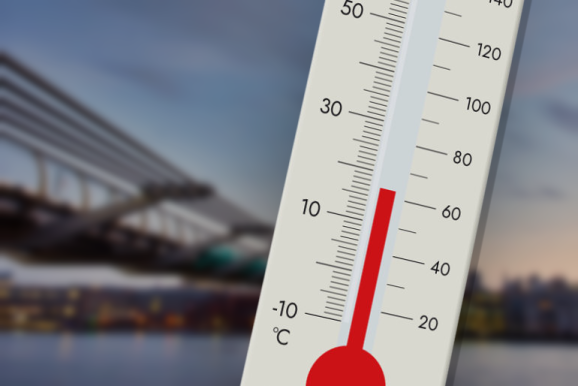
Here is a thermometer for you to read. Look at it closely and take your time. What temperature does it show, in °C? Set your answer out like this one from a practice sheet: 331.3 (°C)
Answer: 17 (°C)
